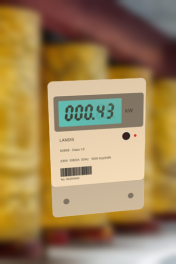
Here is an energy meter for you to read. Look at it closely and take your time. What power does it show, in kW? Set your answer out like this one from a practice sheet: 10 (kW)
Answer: 0.43 (kW)
